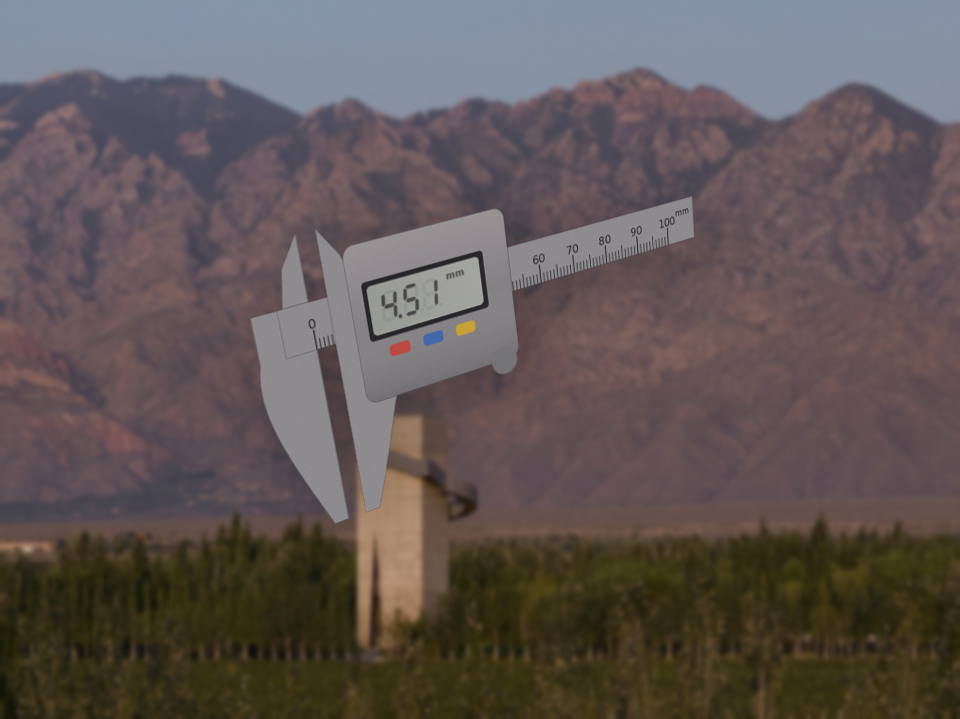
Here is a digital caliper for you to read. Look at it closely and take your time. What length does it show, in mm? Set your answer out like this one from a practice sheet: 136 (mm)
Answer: 4.51 (mm)
